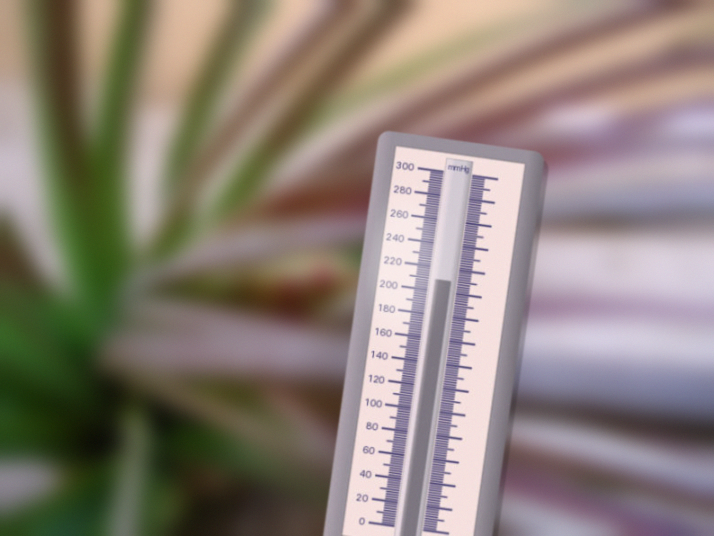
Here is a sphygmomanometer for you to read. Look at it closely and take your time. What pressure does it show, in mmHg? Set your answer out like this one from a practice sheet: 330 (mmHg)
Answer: 210 (mmHg)
